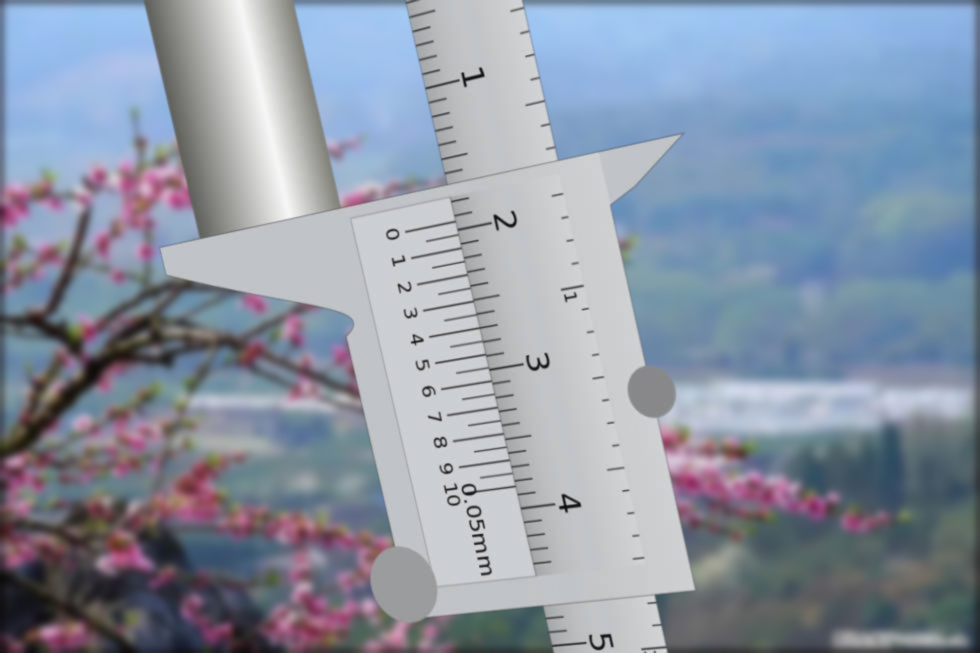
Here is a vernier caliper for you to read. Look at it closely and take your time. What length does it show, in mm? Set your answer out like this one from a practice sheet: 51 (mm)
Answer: 19.4 (mm)
